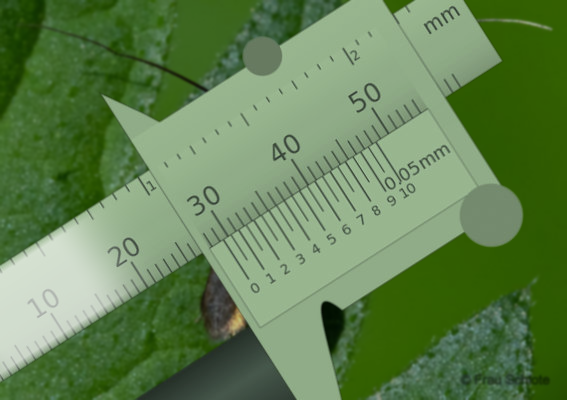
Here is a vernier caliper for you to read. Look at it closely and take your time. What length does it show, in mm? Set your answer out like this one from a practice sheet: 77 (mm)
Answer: 29.4 (mm)
